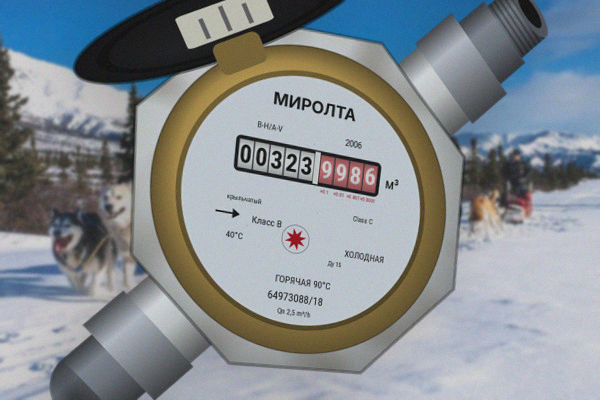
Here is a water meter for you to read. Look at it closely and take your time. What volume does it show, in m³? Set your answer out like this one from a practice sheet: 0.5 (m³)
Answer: 323.9986 (m³)
